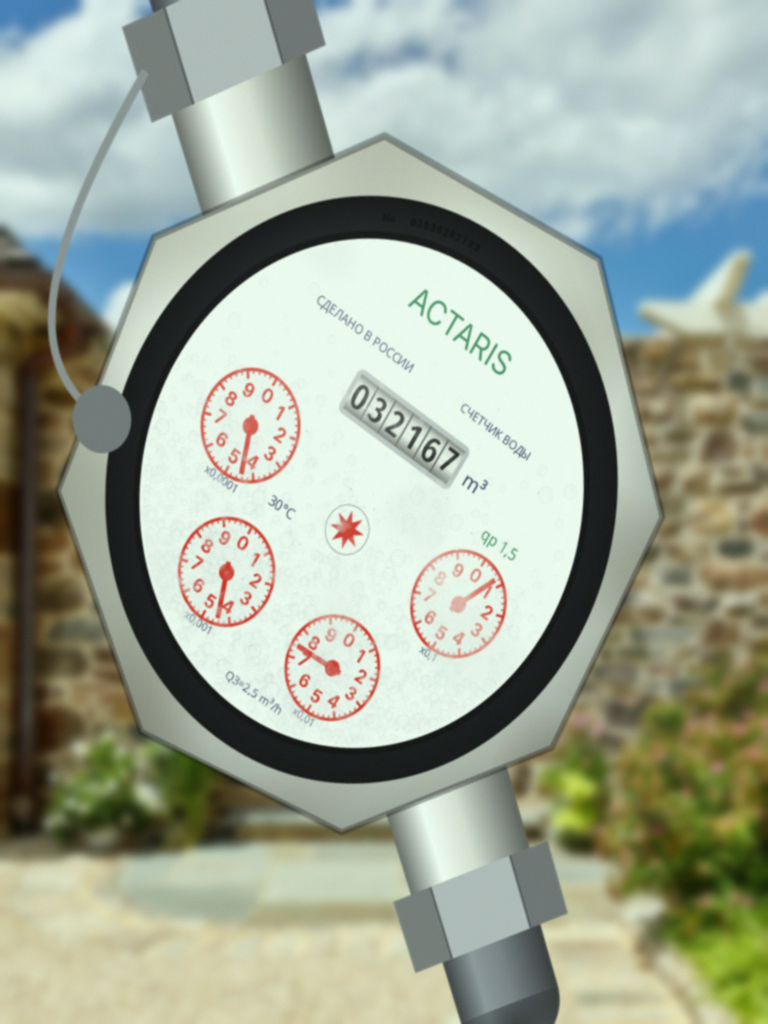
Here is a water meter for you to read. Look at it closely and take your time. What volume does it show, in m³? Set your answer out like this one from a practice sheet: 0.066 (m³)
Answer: 32167.0744 (m³)
